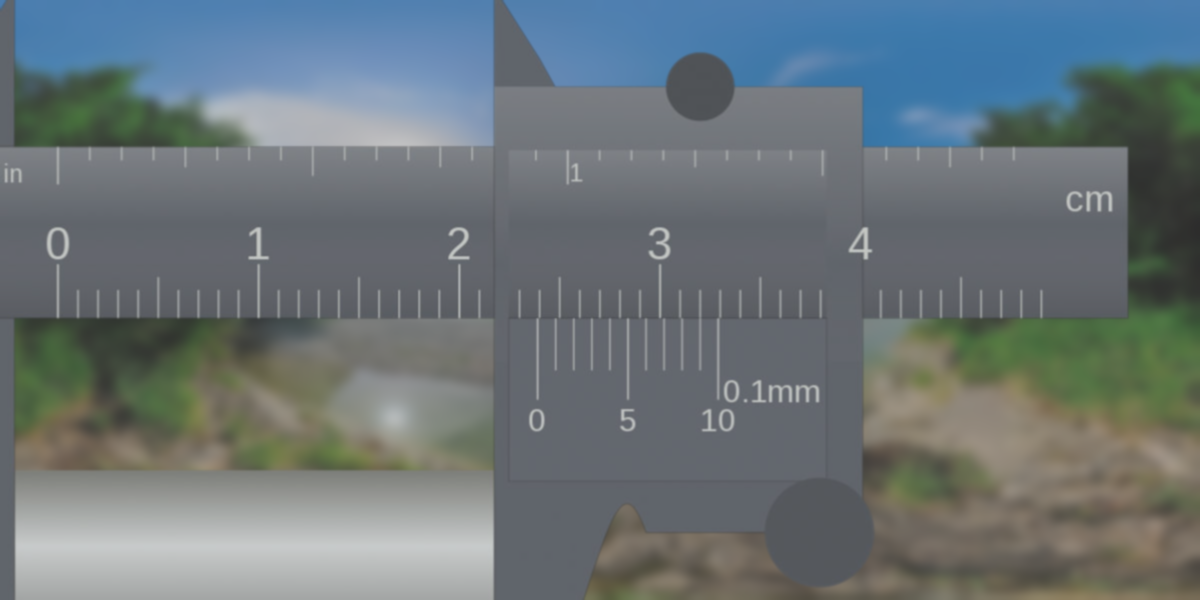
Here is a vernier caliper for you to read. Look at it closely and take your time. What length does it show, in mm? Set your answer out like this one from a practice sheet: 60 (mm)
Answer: 23.9 (mm)
